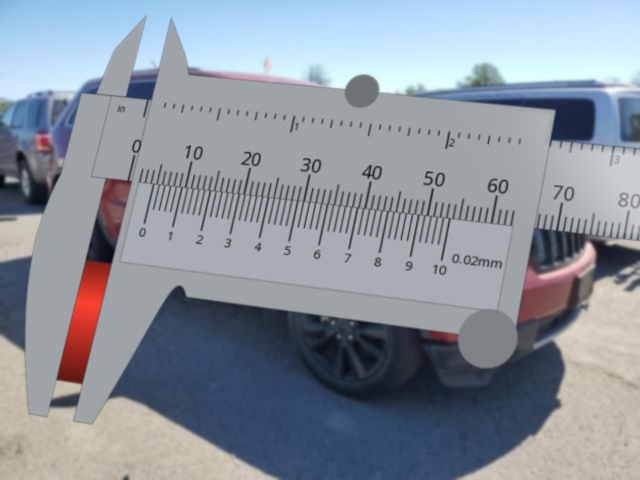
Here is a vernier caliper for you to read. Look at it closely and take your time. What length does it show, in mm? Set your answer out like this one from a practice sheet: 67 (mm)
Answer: 4.5 (mm)
